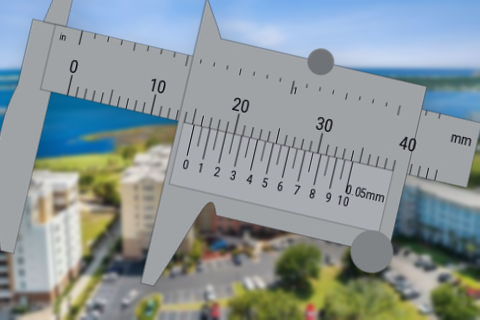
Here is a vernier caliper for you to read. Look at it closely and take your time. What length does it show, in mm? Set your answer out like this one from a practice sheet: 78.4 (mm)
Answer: 15.2 (mm)
